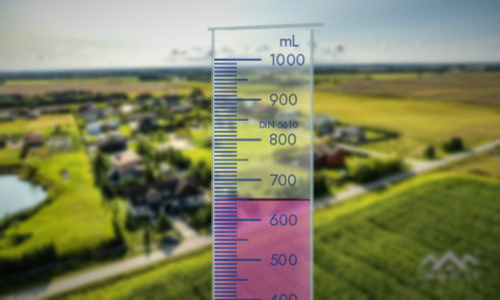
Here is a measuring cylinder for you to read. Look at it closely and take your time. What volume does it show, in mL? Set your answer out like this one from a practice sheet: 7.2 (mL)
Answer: 650 (mL)
